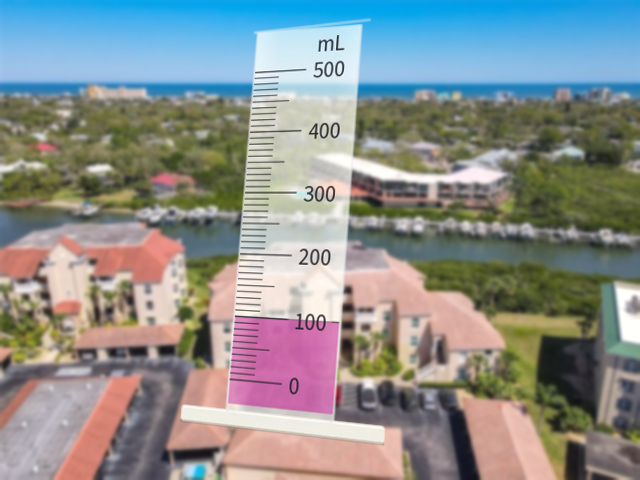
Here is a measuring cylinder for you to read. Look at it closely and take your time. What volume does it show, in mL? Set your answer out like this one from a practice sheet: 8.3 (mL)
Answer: 100 (mL)
